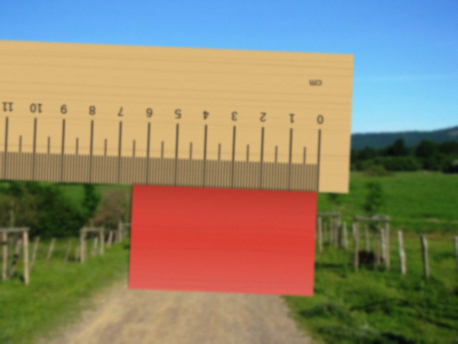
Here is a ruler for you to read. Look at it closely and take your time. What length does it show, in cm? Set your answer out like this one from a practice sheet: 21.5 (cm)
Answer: 6.5 (cm)
